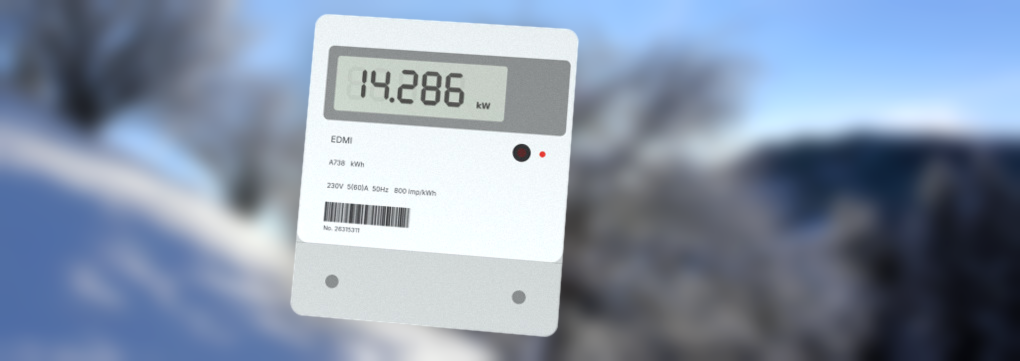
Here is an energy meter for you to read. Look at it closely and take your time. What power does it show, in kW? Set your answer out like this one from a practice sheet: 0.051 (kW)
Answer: 14.286 (kW)
